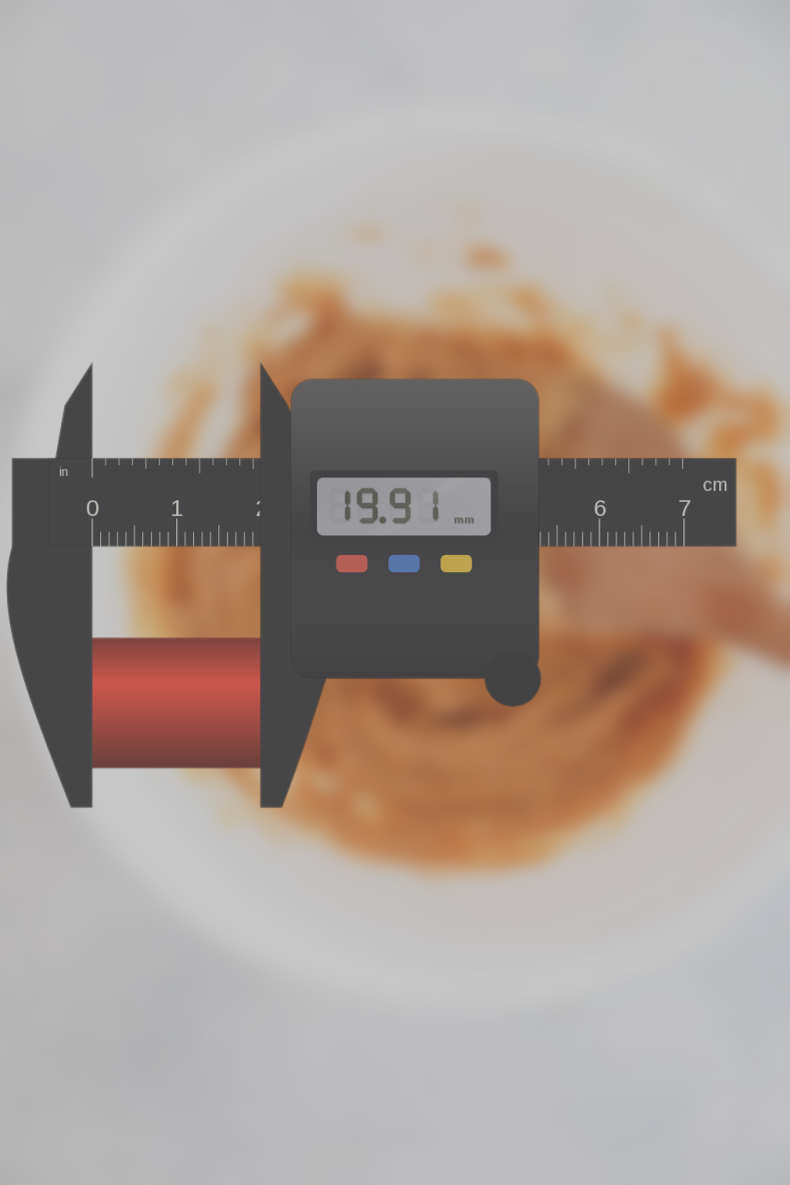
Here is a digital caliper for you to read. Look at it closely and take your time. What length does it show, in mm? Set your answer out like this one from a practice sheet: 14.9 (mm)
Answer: 19.91 (mm)
